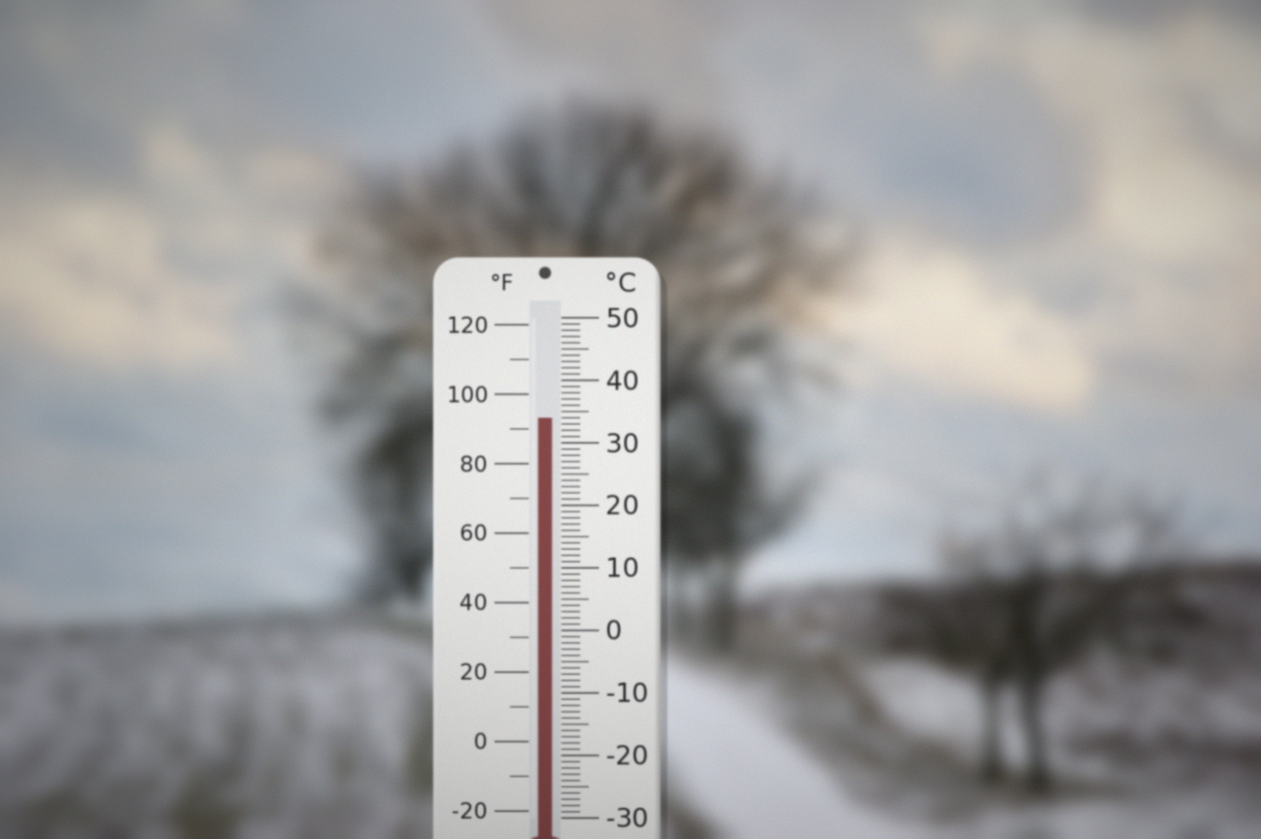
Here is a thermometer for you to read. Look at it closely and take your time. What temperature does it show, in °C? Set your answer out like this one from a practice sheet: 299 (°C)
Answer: 34 (°C)
